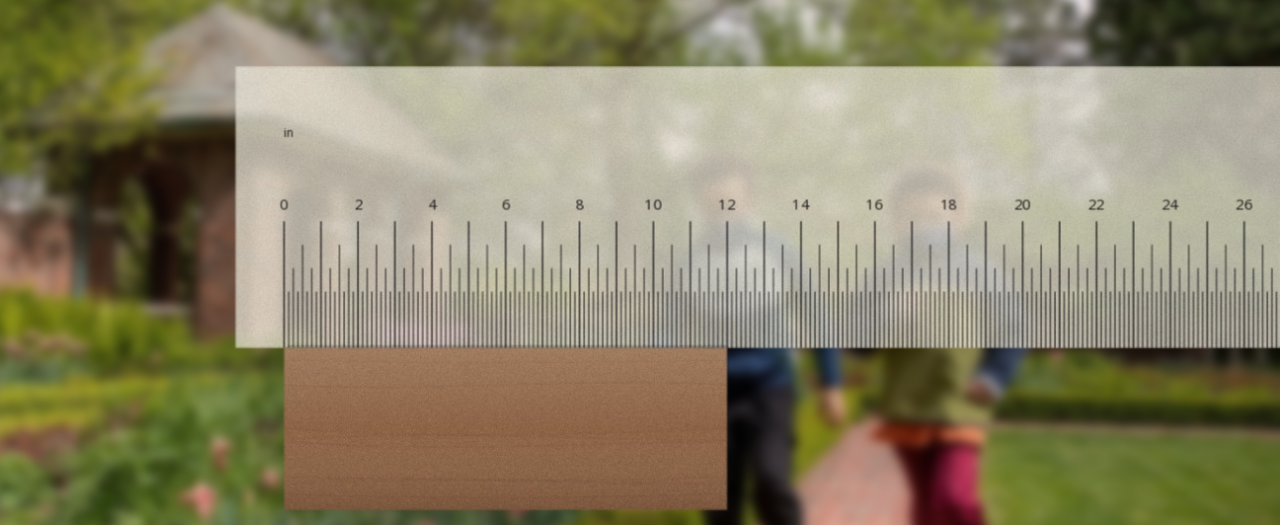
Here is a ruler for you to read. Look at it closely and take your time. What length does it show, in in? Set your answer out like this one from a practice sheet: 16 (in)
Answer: 12 (in)
